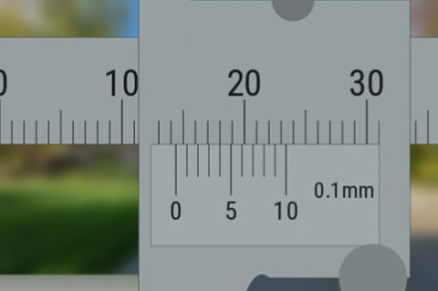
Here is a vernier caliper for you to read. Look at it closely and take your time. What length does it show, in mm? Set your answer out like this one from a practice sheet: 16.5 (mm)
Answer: 14.4 (mm)
